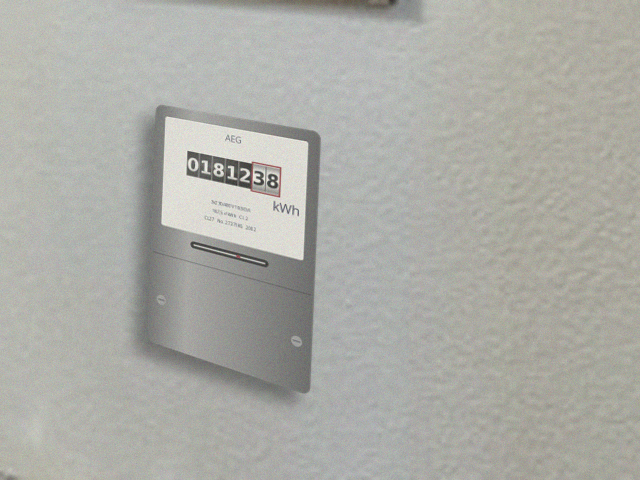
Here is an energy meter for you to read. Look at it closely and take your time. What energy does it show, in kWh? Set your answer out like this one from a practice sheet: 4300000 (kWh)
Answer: 1812.38 (kWh)
